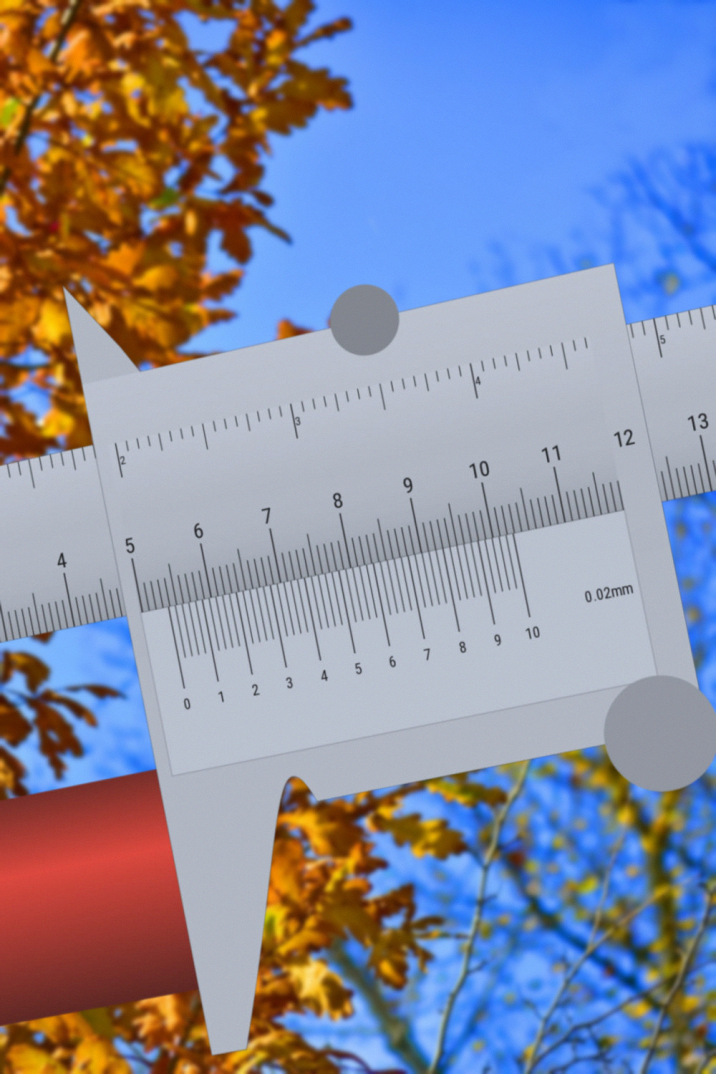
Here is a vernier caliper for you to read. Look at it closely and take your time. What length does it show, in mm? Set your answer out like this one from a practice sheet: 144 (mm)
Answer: 53.8 (mm)
